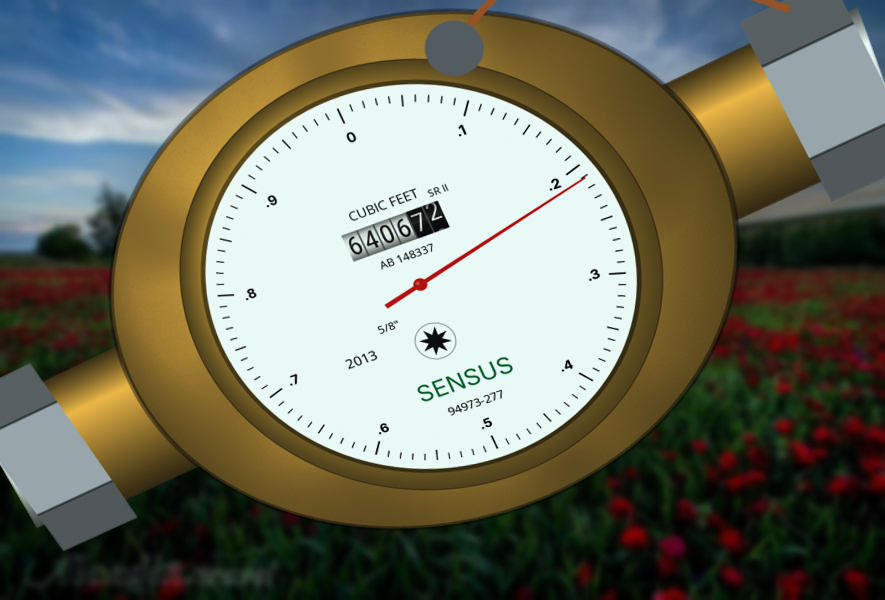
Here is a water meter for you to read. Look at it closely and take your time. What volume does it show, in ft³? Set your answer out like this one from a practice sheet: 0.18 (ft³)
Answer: 640672.21 (ft³)
